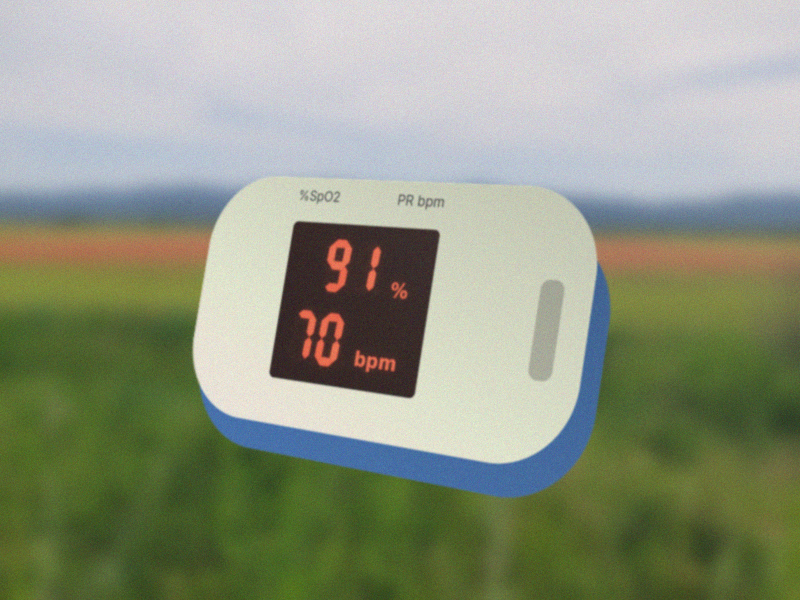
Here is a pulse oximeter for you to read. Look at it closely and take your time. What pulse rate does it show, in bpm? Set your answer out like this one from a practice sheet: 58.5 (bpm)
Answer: 70 (bpm)
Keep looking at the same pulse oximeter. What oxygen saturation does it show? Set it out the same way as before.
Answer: 91 (%)
